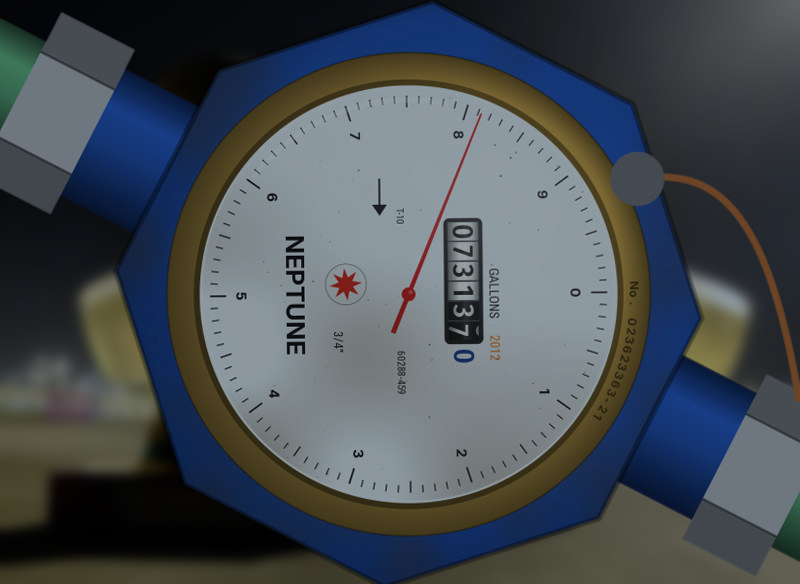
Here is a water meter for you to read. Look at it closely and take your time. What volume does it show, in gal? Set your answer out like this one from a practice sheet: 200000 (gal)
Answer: 731368.1 (gal)
